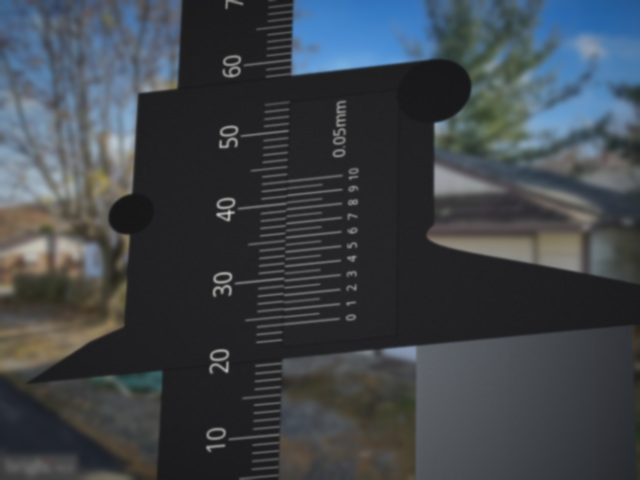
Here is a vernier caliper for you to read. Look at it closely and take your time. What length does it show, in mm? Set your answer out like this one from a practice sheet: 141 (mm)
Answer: 24.0 (mm)
